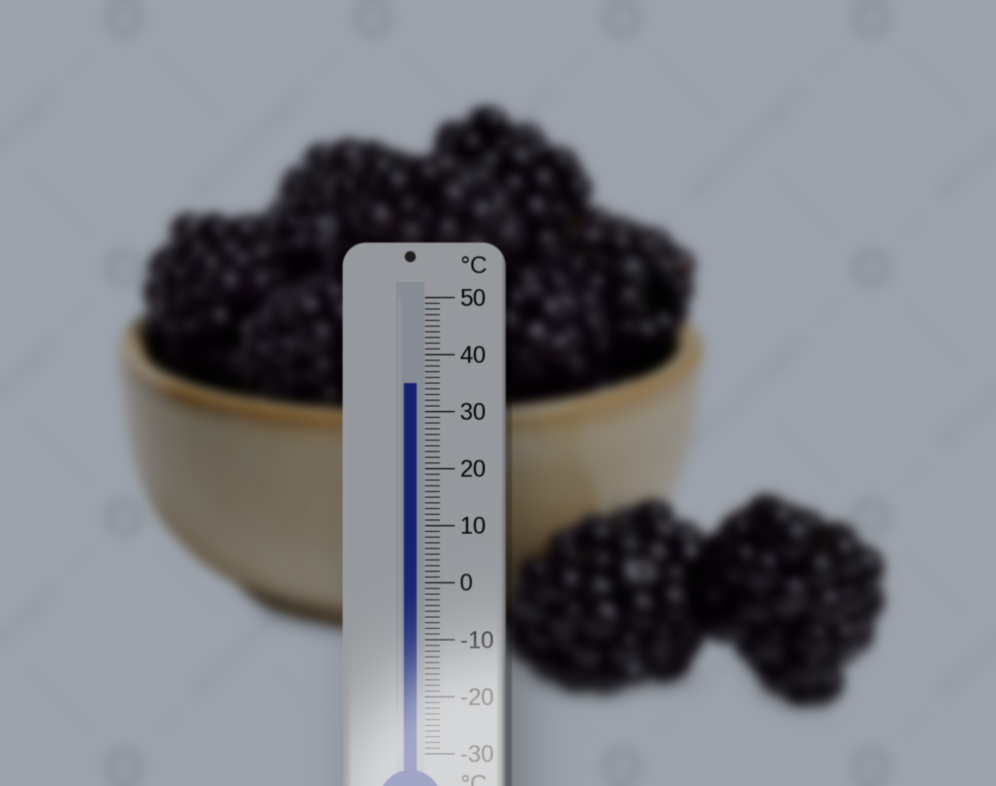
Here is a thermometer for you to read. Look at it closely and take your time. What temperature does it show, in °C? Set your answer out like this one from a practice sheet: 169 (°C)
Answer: 35 (°C)
